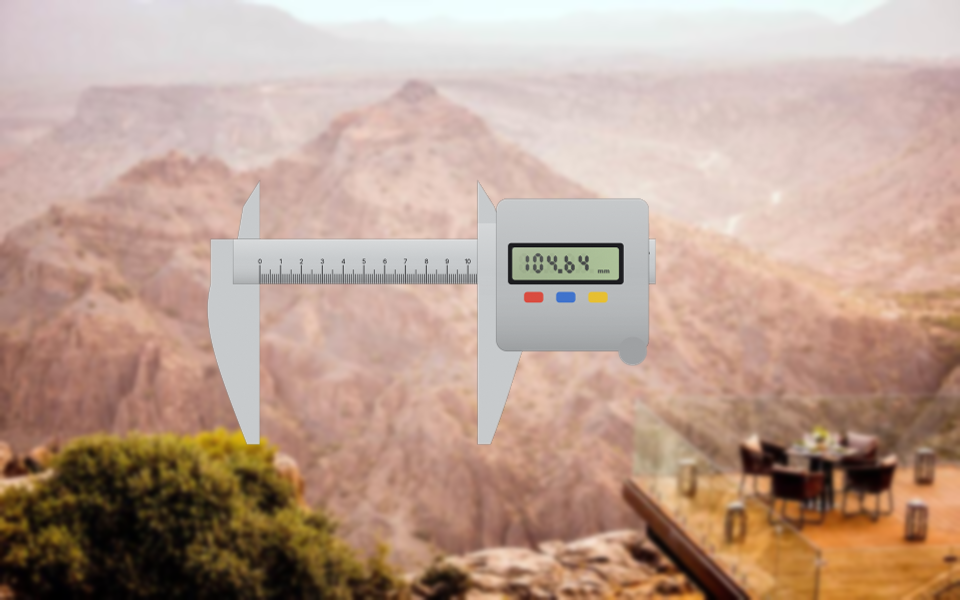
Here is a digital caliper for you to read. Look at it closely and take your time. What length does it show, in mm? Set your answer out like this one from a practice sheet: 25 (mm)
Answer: 104.64 (mm)
